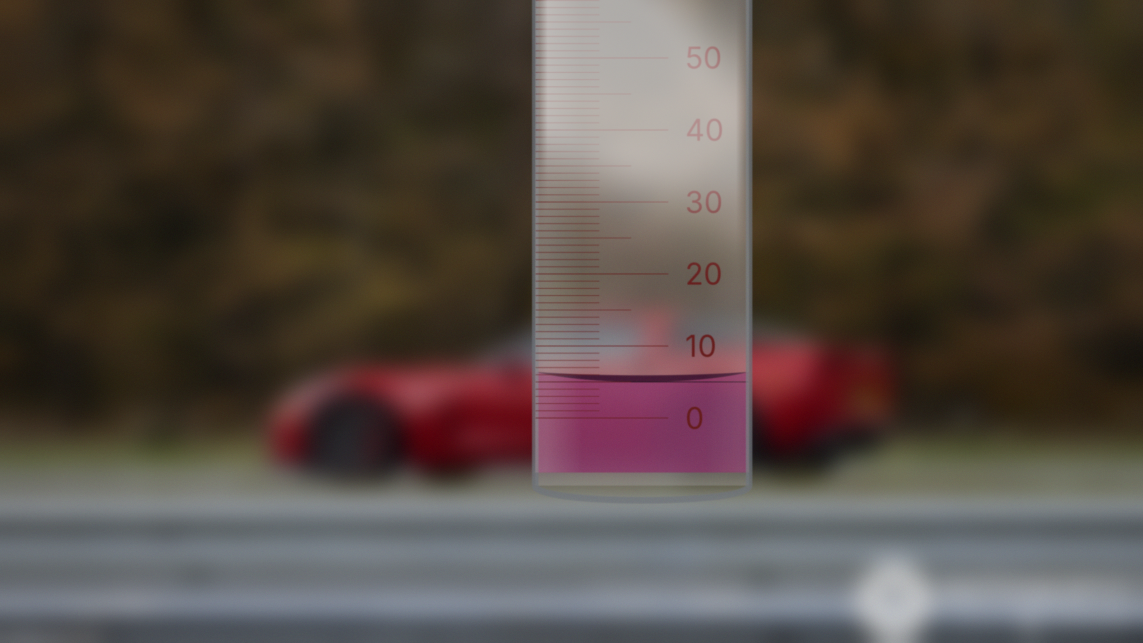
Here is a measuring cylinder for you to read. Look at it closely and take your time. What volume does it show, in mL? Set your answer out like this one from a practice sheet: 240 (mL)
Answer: 5 (mL)
